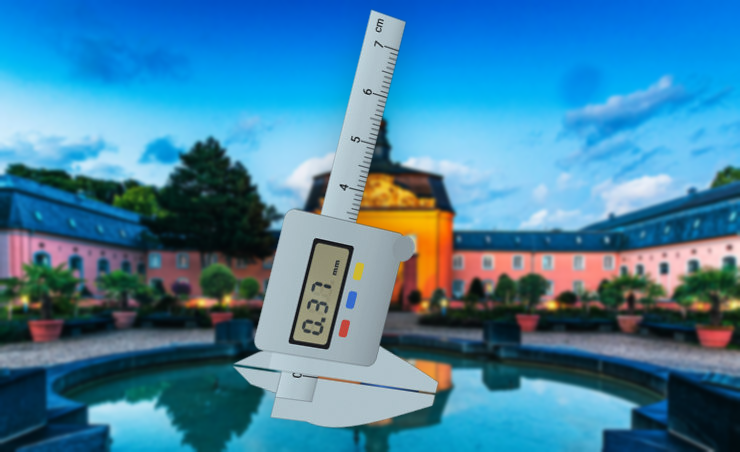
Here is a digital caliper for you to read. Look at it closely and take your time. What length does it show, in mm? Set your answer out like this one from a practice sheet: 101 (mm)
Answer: 0.37 (mm)
